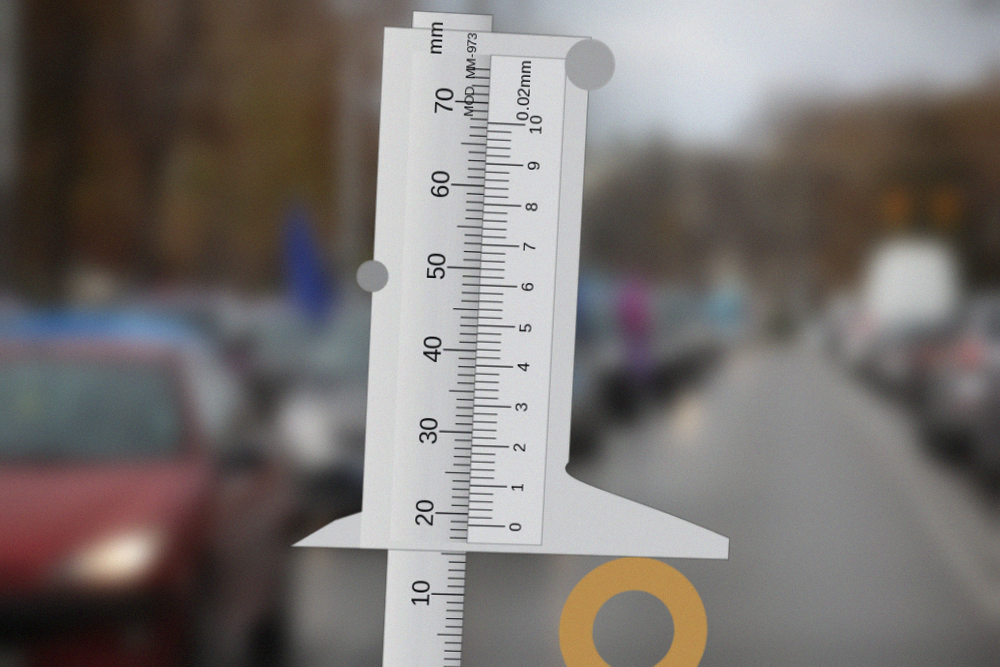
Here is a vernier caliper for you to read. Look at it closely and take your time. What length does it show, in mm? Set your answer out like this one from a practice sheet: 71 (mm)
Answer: 18.6 (mm)
